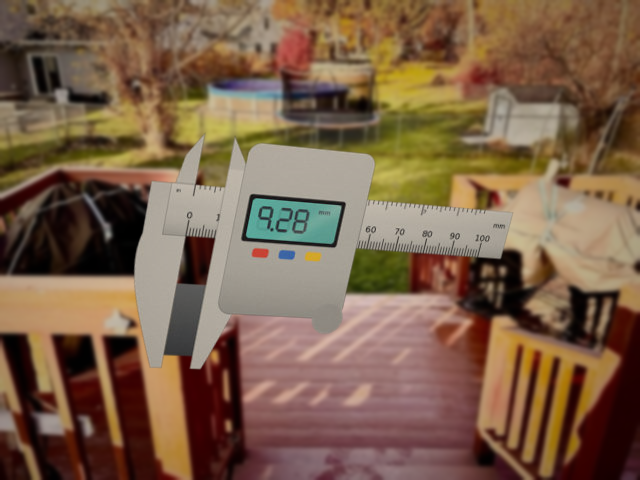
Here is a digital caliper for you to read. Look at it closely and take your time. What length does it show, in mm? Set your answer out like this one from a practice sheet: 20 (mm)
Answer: 9.28 (mm)
